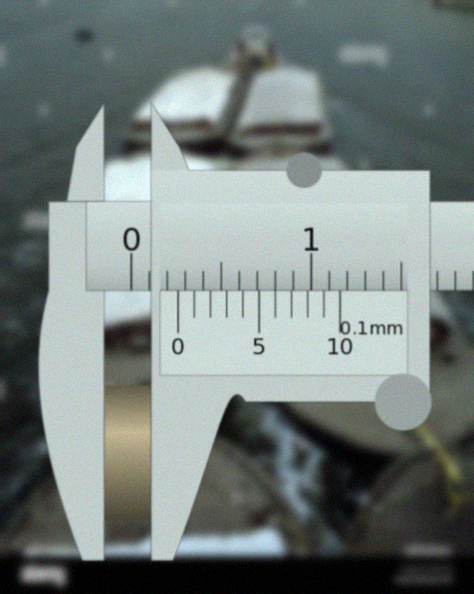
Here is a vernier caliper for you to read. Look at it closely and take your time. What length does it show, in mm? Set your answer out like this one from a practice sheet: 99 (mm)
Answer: 2.6 (mm)
